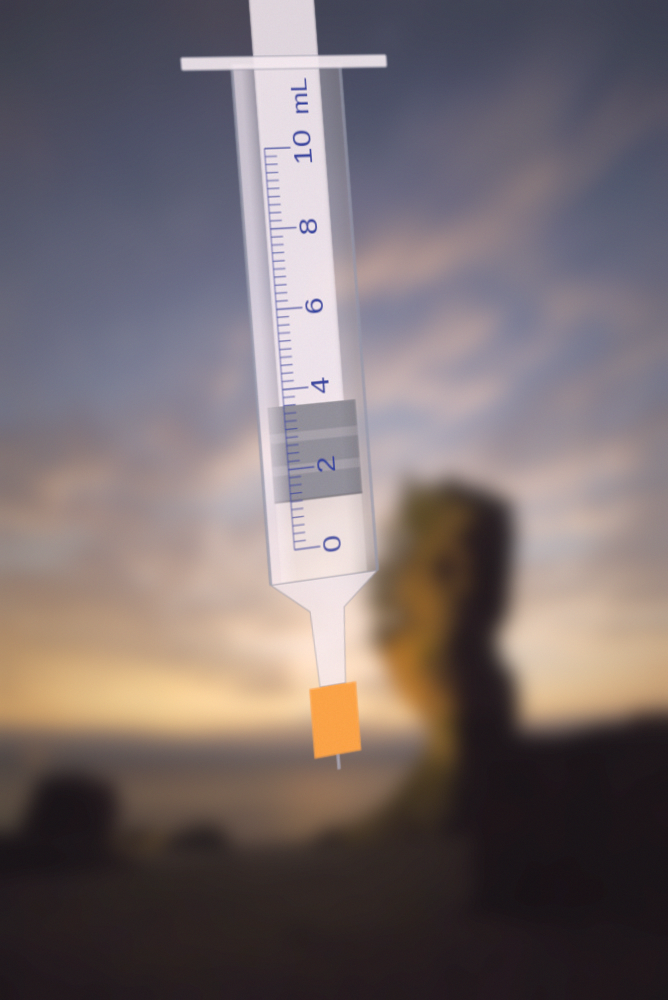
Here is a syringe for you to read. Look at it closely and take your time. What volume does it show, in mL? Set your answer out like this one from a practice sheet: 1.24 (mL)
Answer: 1.2 (mL)
